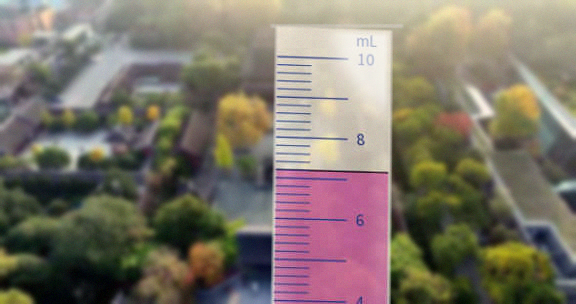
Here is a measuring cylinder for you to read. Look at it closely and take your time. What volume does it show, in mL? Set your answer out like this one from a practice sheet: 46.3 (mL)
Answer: 7.2 (mL)
